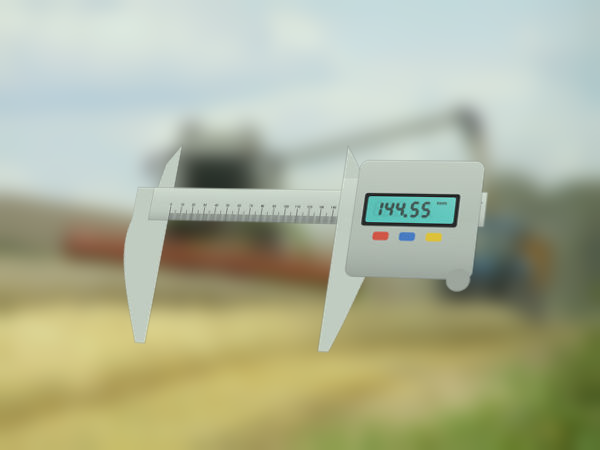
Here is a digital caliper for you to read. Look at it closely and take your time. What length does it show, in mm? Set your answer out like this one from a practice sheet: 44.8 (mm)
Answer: 144.55 (mm)
